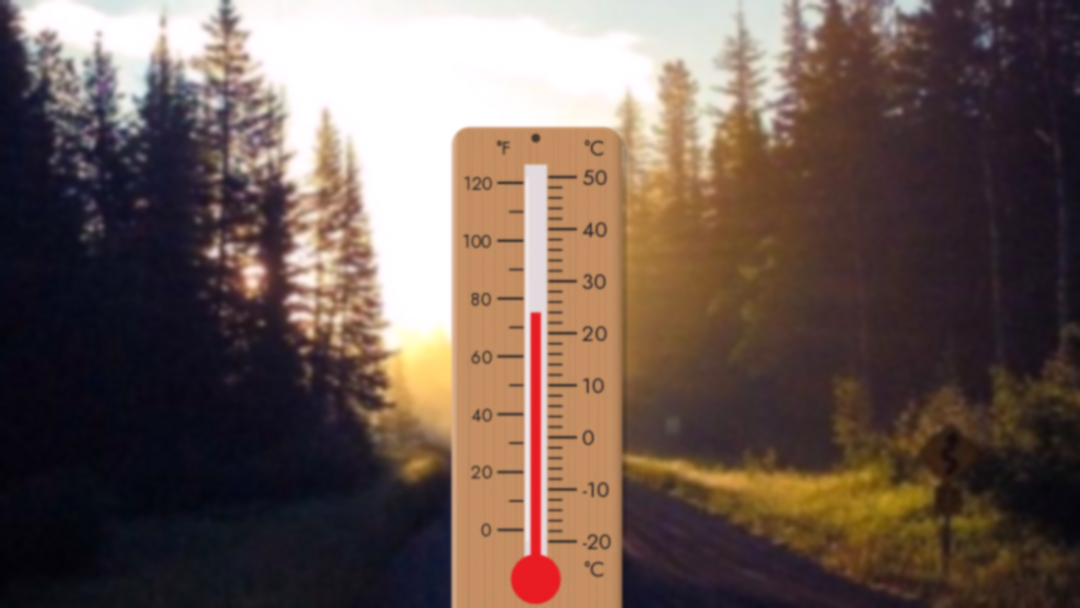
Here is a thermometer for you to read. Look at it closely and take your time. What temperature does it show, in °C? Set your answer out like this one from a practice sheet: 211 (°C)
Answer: 24 (°C)
